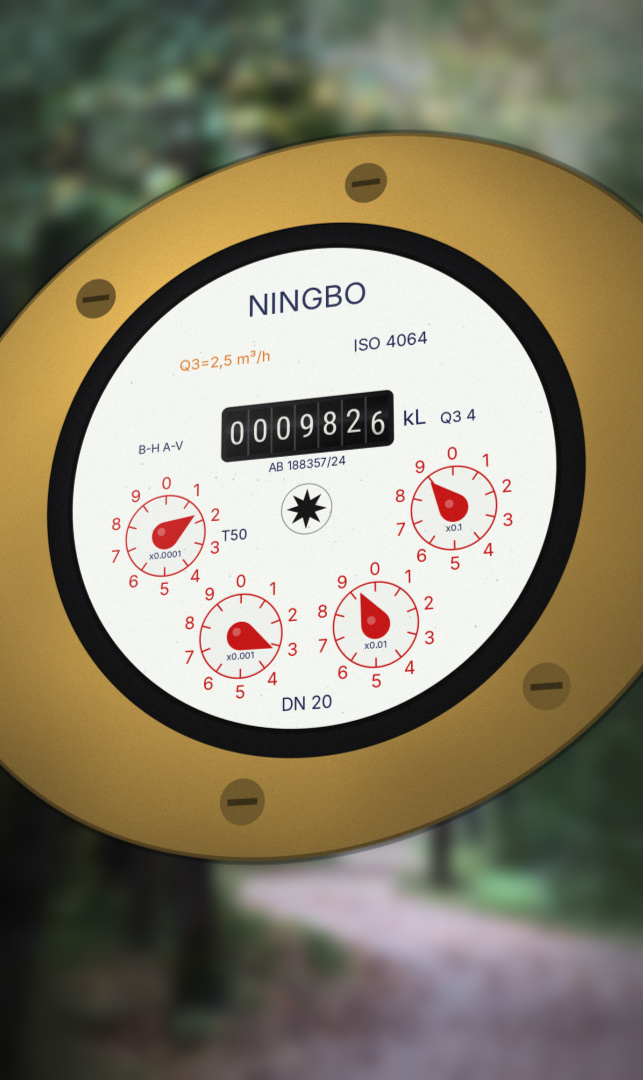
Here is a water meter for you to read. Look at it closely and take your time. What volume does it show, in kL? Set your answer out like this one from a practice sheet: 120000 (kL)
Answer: 9825.8931 (kL)
